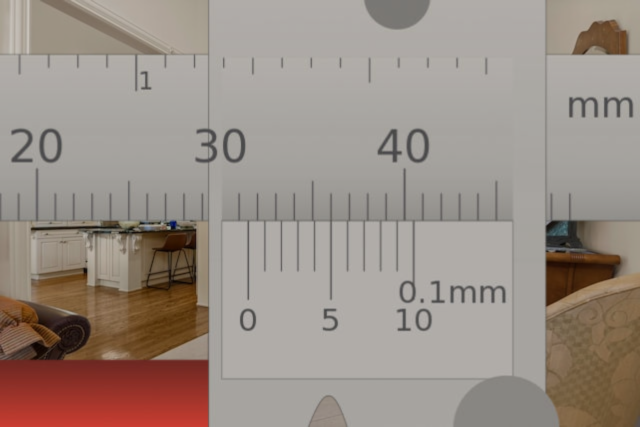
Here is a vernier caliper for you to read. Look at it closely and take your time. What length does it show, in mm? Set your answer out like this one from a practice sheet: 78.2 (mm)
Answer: 31.5 (mm)
